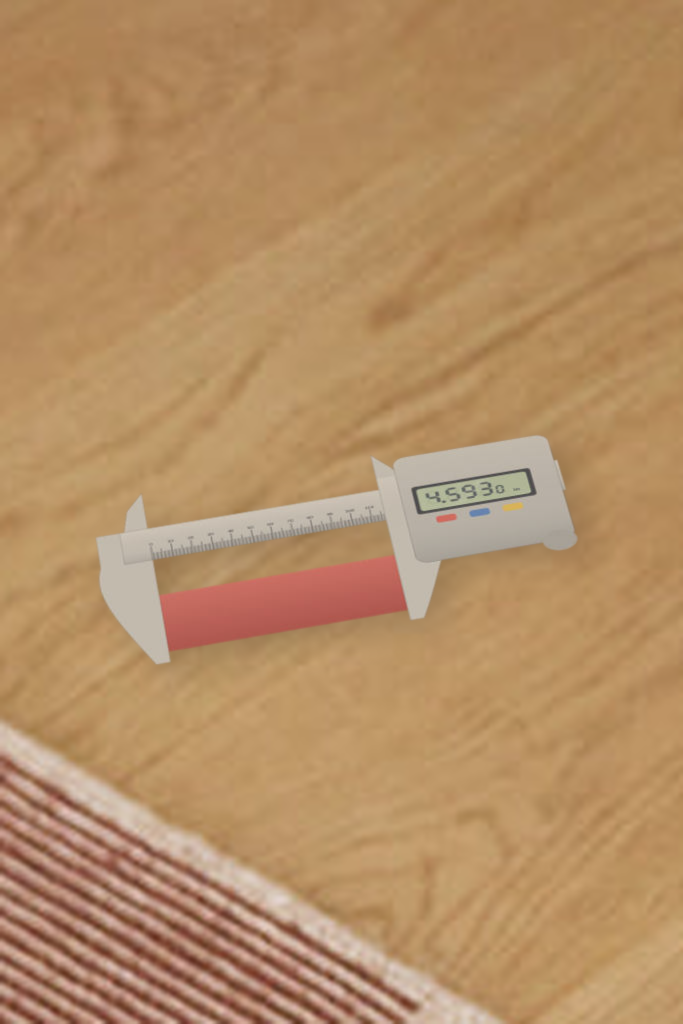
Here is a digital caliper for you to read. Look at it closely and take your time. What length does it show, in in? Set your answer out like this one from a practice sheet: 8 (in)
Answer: 4.5930 (in)
